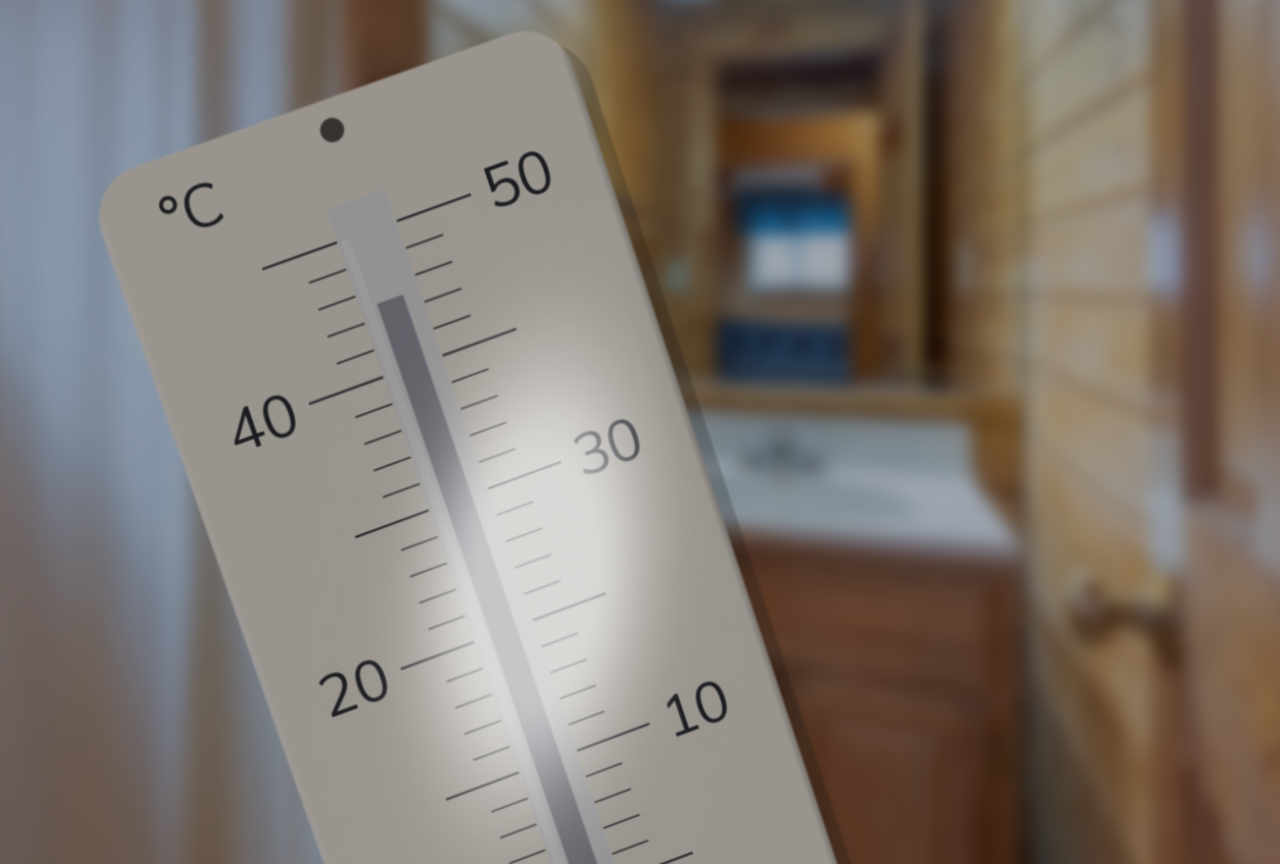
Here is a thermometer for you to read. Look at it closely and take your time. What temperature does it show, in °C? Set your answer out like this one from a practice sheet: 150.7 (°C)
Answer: 45 (°C)
